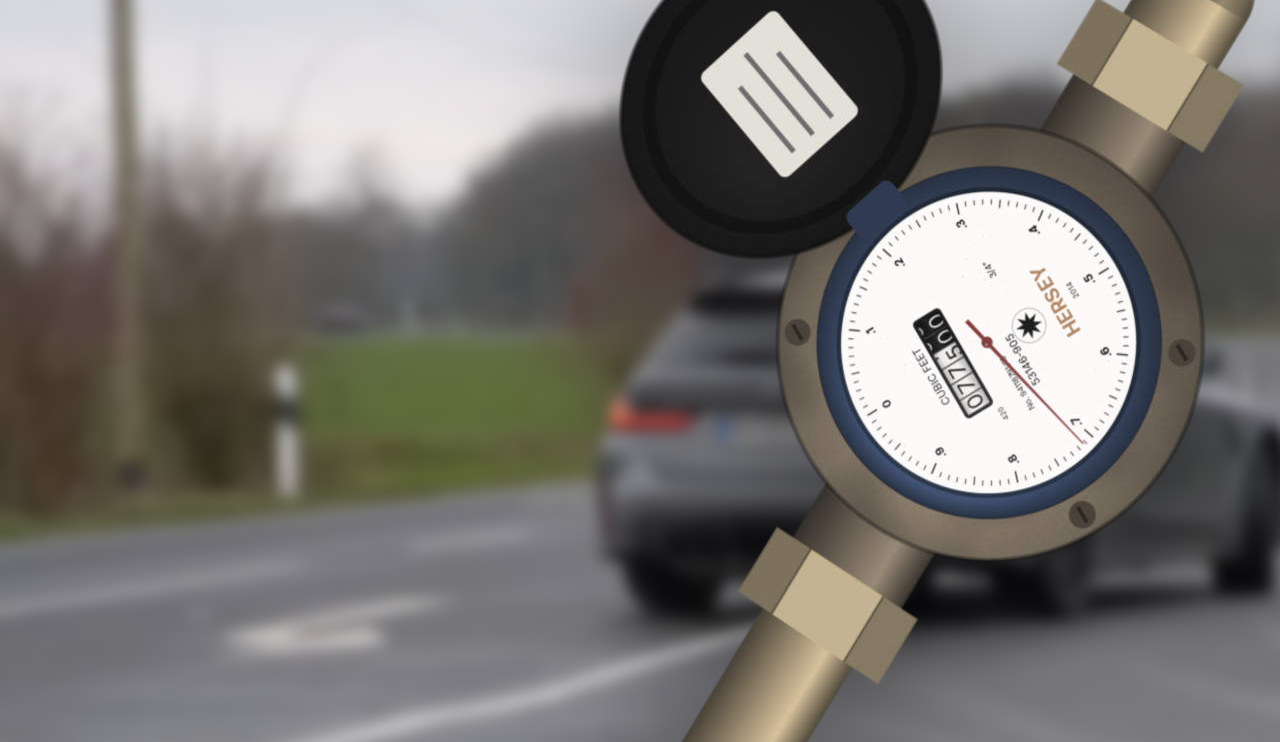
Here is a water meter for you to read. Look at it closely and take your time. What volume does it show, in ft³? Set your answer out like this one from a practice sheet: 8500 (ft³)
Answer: 77499.71 (ft³)
